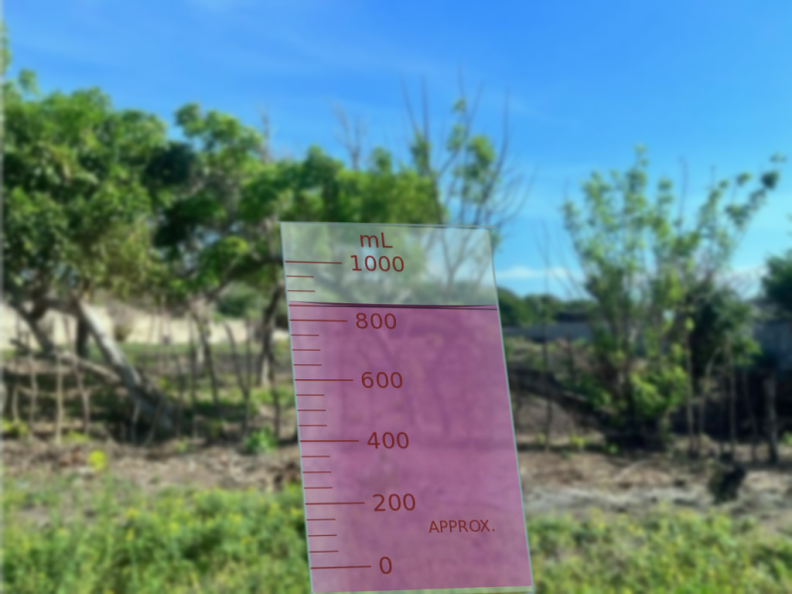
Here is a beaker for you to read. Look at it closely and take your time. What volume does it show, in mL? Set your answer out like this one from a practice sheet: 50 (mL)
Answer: 850 (mL)
